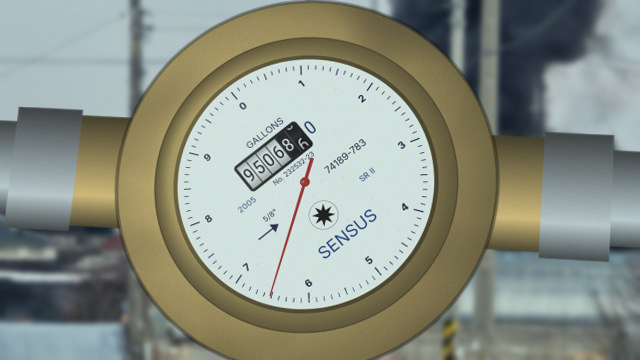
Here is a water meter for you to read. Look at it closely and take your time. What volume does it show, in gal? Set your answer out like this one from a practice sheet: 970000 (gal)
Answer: 9506856.5 (gal)
